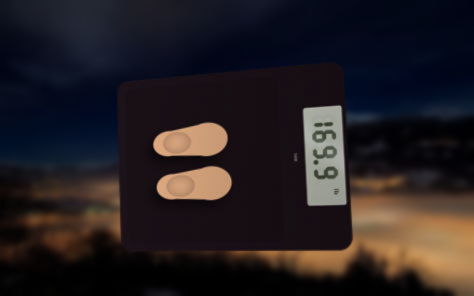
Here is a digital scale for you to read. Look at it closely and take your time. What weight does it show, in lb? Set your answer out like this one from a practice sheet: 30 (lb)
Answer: 169.9 (lb)
